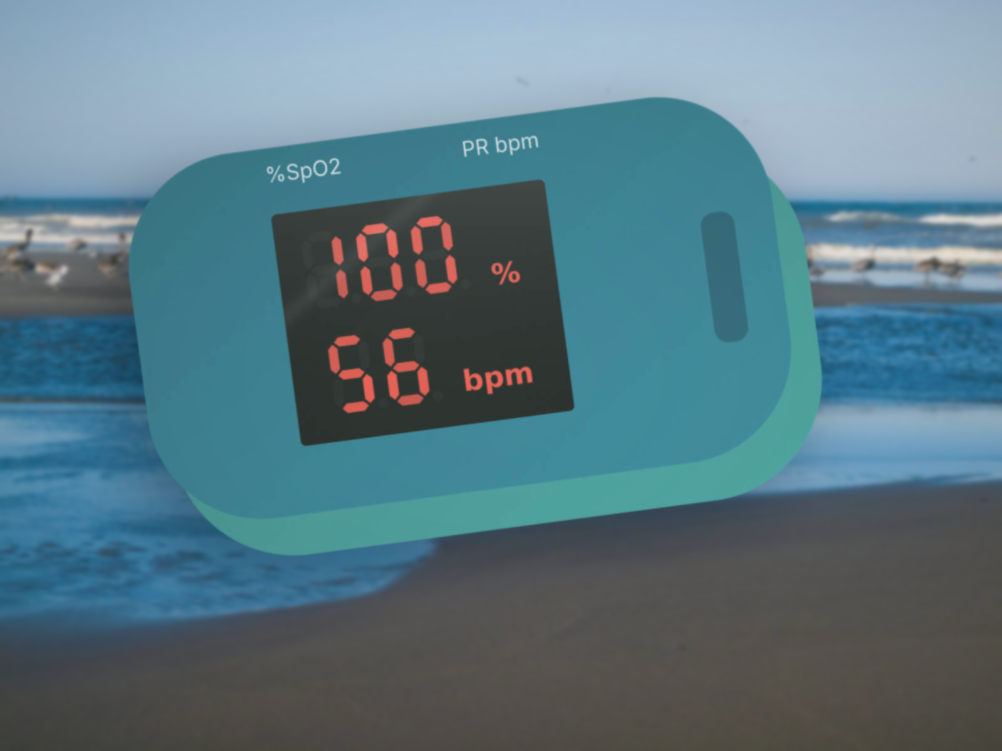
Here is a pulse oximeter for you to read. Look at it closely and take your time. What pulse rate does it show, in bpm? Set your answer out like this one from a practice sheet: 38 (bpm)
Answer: 56 (bpm)
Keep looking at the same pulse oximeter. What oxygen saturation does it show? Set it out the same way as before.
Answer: 100 (%)
